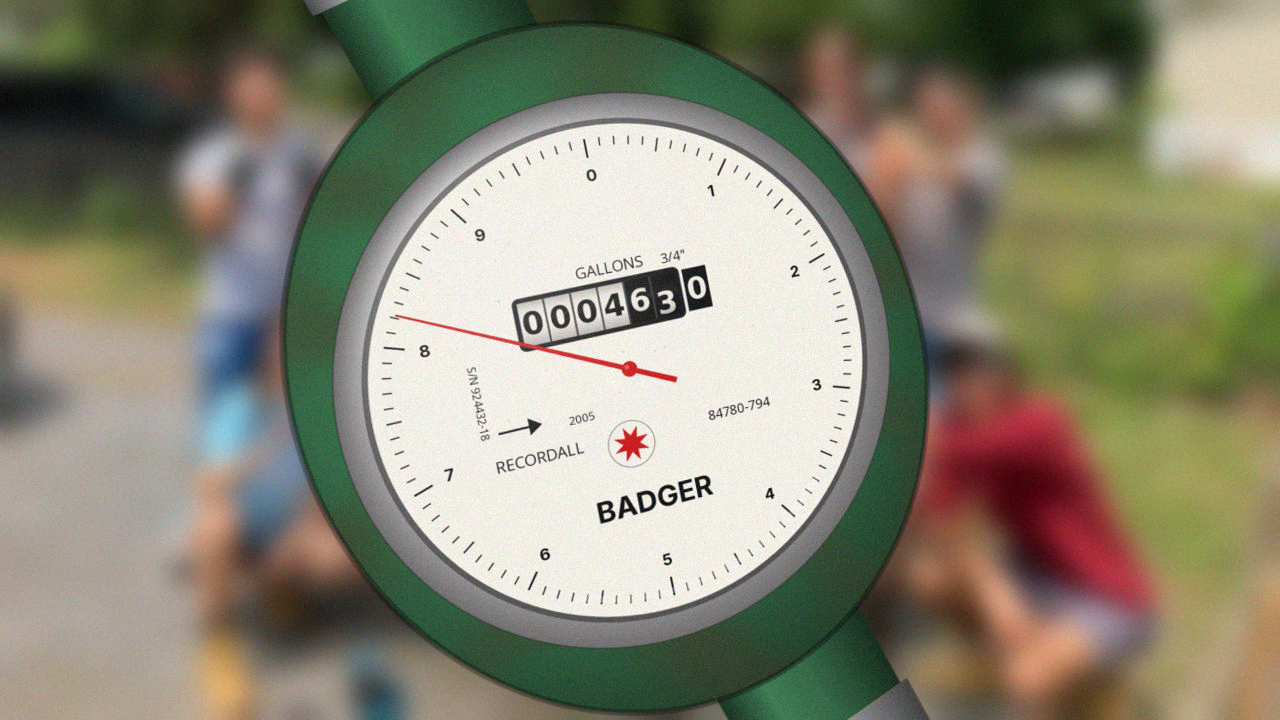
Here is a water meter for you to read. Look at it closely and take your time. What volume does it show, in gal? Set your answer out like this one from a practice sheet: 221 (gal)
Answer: 4628.2 (gal)
